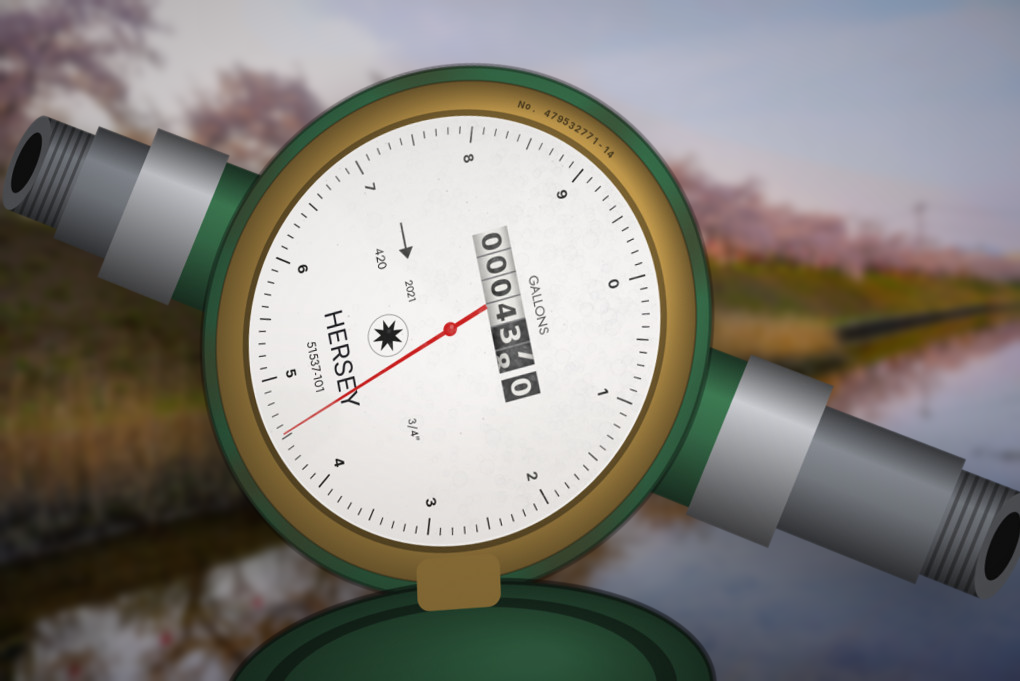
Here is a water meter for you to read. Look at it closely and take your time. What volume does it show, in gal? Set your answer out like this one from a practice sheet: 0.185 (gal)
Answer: 4374.5 (gal)
